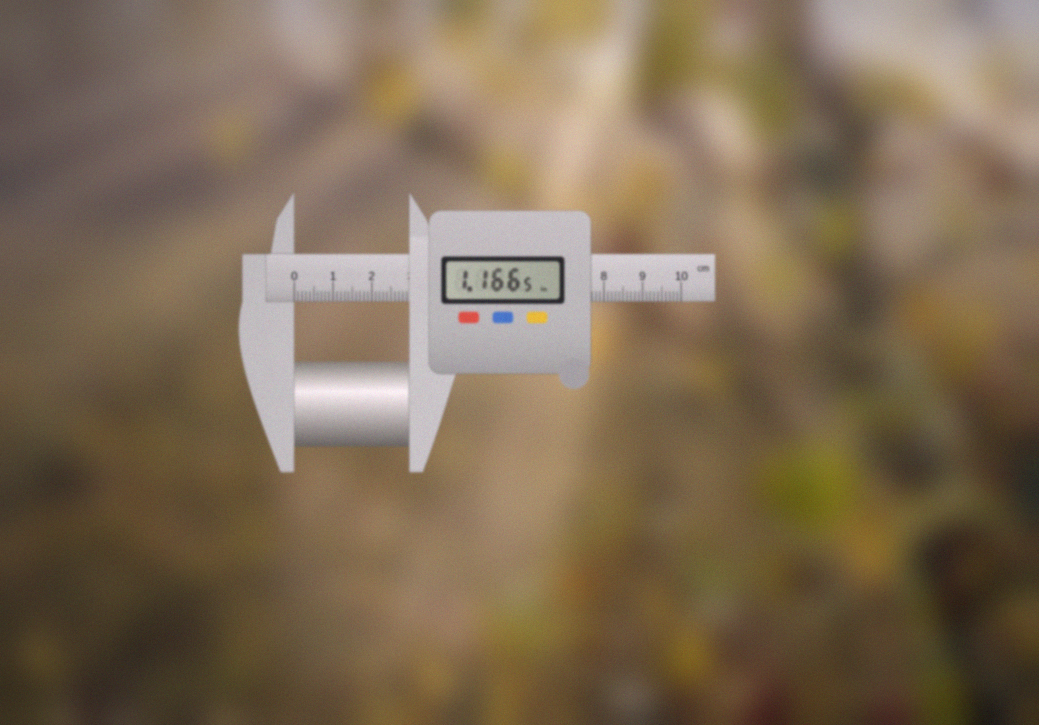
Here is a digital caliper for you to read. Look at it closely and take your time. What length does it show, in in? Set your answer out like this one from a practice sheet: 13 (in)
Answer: 1.1665 (in)
